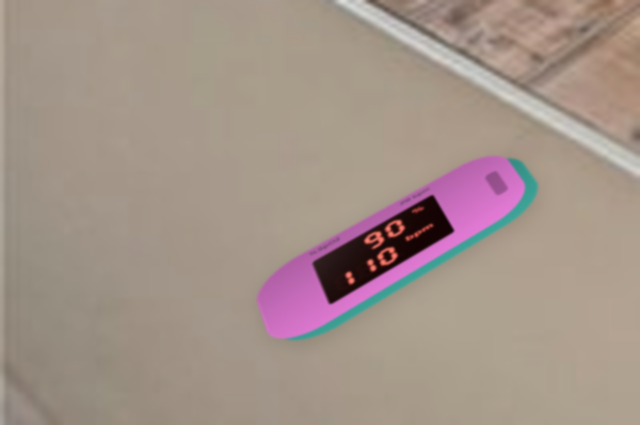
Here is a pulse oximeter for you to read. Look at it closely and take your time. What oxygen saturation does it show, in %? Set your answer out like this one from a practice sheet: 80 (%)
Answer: 90 (%)
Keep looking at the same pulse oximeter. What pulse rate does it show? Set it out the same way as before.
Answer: 110 (bpm)
